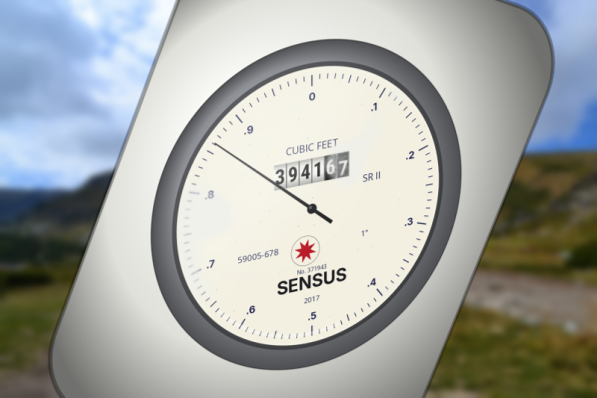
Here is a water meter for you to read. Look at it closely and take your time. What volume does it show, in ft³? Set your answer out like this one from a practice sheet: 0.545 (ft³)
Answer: 394166.86 (ft³)
